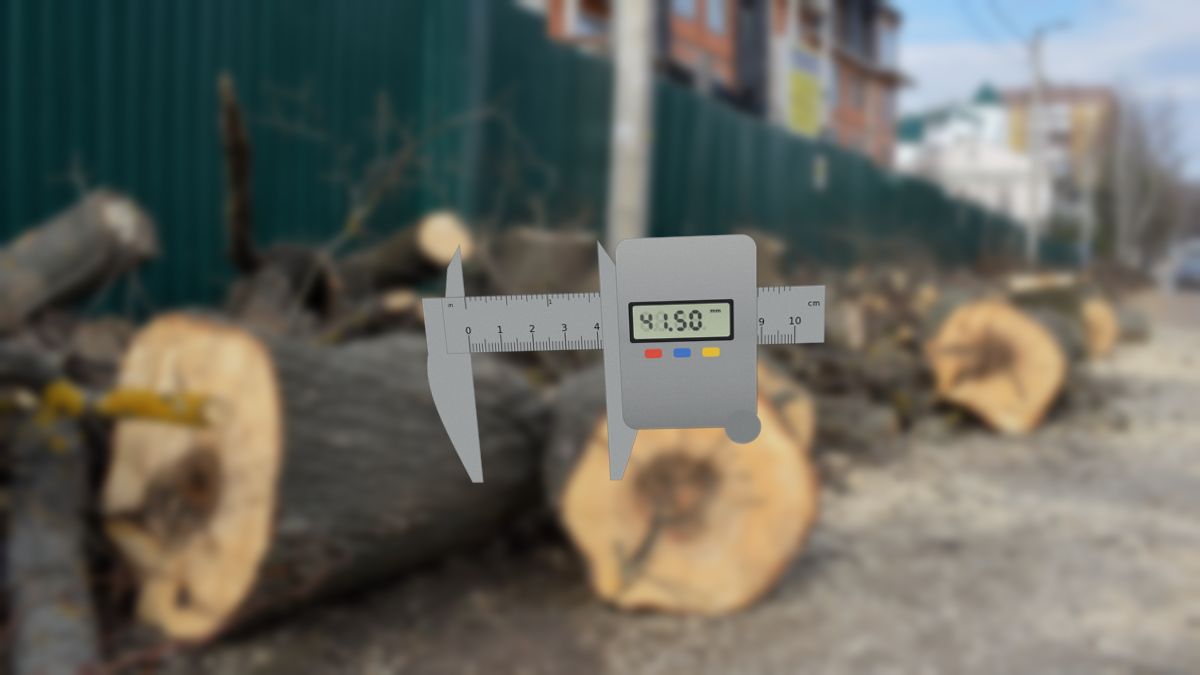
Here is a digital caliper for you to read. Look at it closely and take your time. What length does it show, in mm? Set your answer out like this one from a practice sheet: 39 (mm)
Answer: 41.50 (mm)
